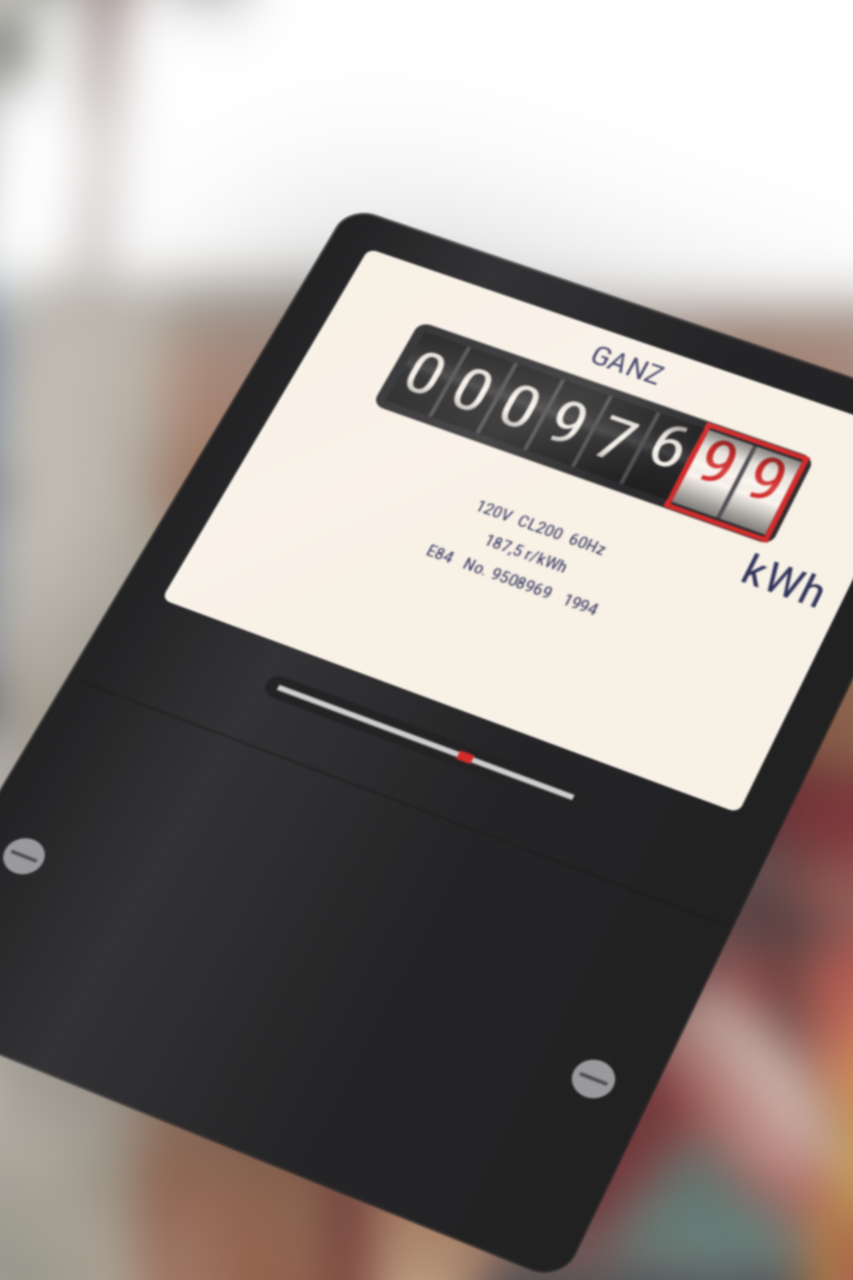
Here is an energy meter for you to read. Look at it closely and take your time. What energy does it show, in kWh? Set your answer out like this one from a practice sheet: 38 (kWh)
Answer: 976.99 (kWh)
